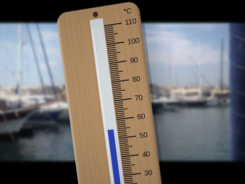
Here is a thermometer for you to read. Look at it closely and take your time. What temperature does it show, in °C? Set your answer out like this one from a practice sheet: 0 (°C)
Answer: 55 (°C)
